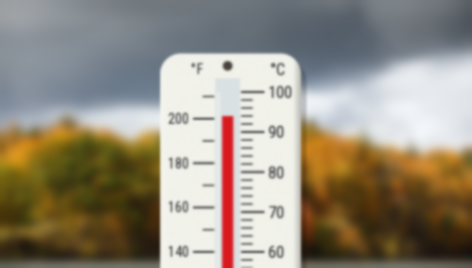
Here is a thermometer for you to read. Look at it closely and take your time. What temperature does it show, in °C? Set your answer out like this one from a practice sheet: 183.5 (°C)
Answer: 94 (°C)
